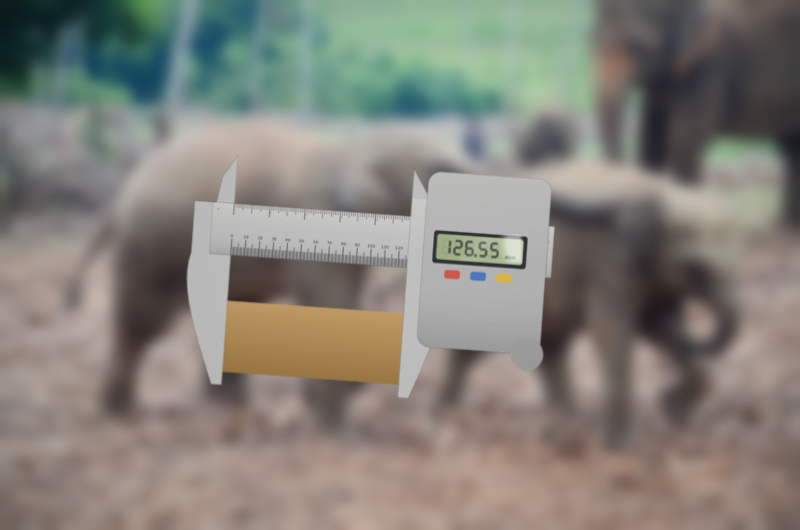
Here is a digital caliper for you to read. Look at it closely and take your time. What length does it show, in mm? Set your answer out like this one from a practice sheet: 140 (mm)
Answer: 126.55 (mm)
